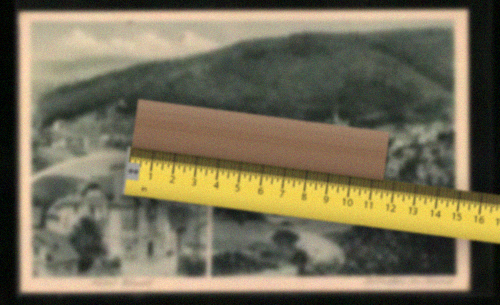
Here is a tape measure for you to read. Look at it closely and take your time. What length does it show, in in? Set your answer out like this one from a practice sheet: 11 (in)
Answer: 11.5 (in)
